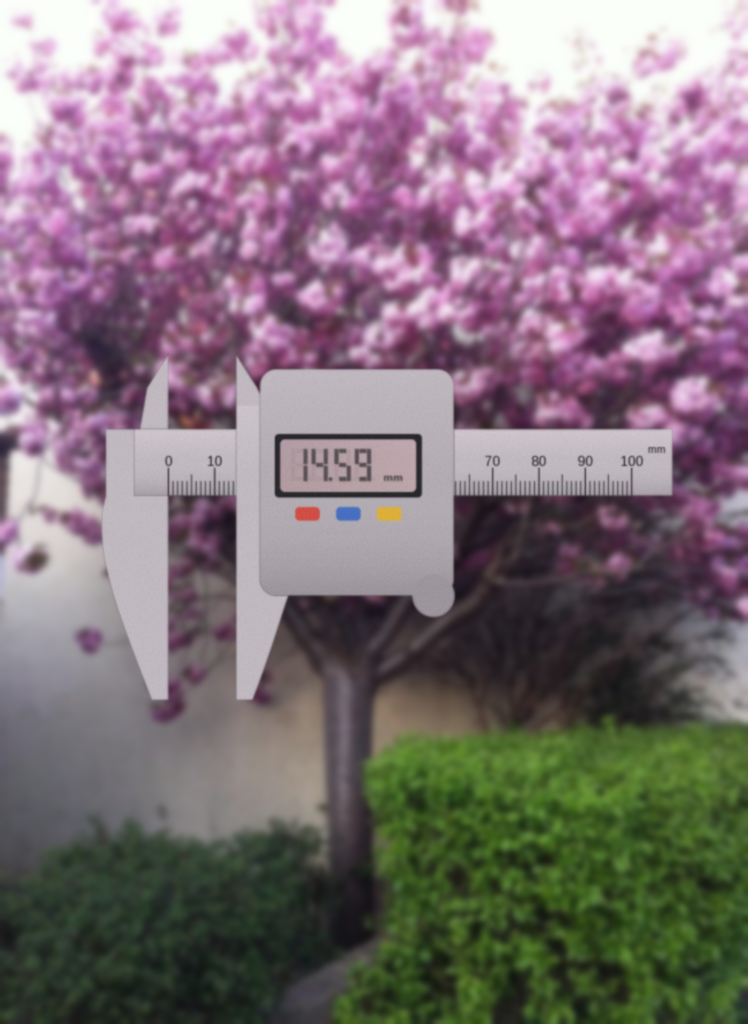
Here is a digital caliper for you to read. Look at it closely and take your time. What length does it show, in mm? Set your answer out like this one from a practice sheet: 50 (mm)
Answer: 14.59 (mm)
